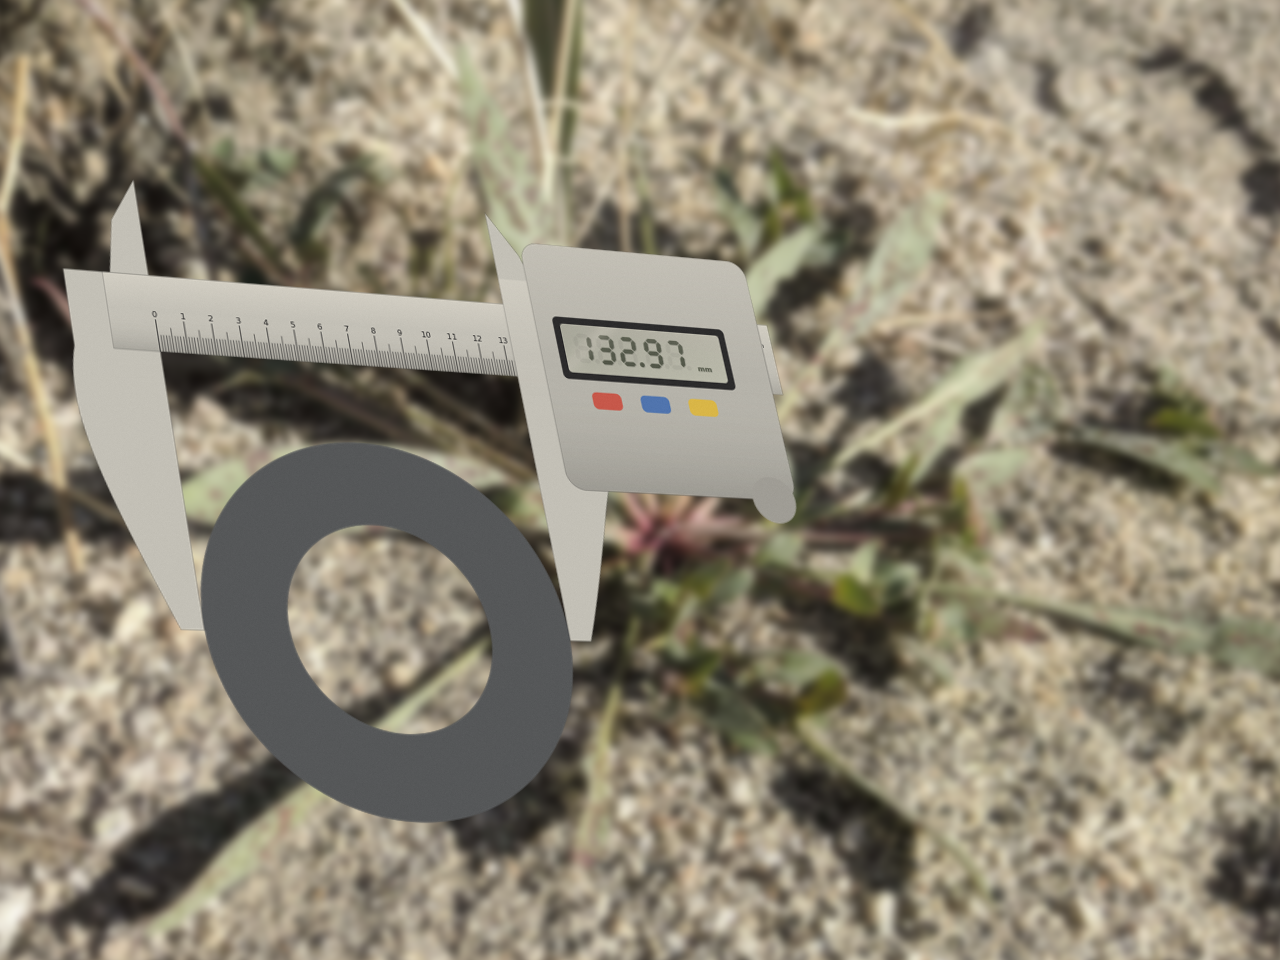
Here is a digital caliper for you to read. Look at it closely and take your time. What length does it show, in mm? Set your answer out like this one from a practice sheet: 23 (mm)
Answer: 132.97 (mm)
